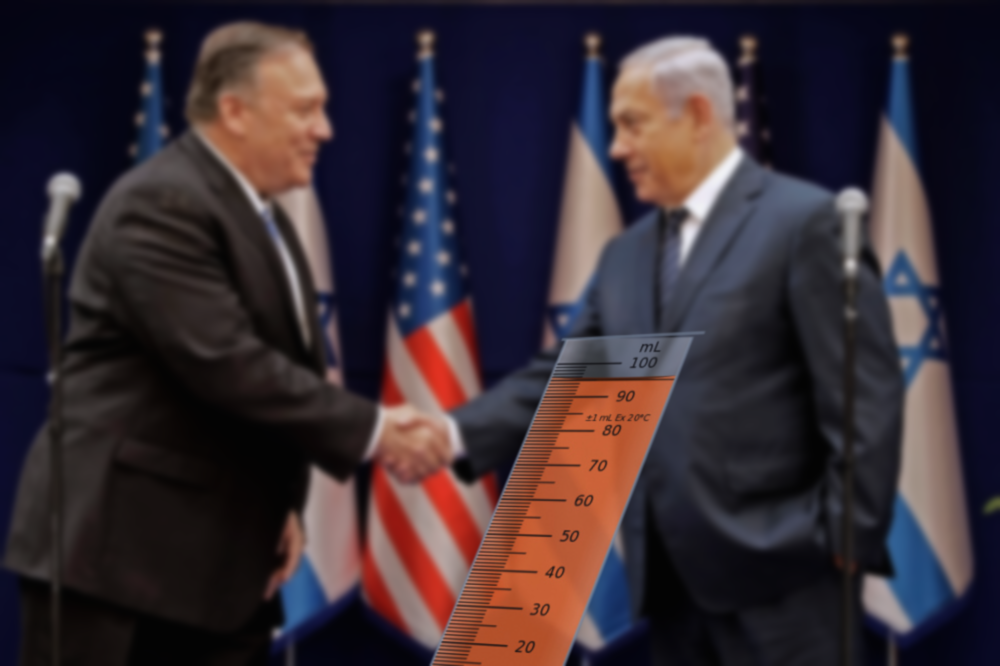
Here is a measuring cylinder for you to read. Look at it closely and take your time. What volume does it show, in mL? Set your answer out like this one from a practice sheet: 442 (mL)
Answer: 95 (mL)
